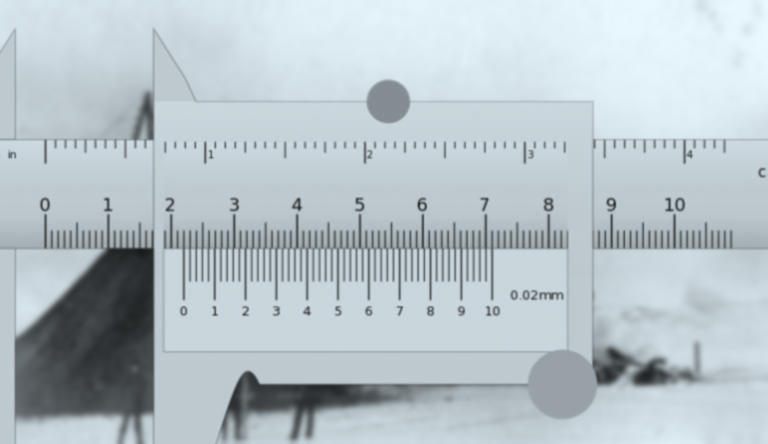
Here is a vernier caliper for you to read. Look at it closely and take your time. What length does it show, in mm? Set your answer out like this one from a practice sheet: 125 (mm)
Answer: 22.0 (mm)
